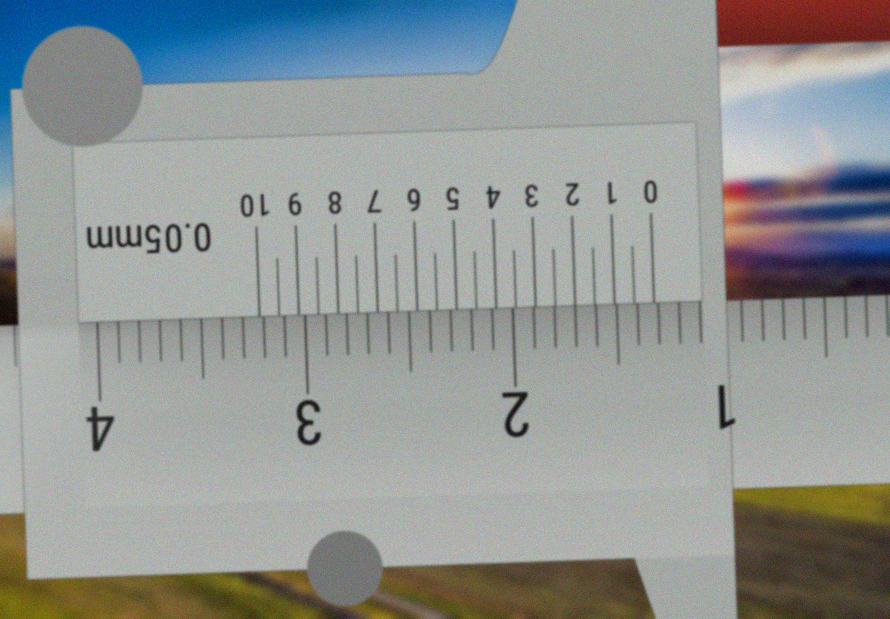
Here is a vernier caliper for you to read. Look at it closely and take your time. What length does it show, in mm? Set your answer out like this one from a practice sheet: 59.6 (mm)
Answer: 13.2 (mm)
